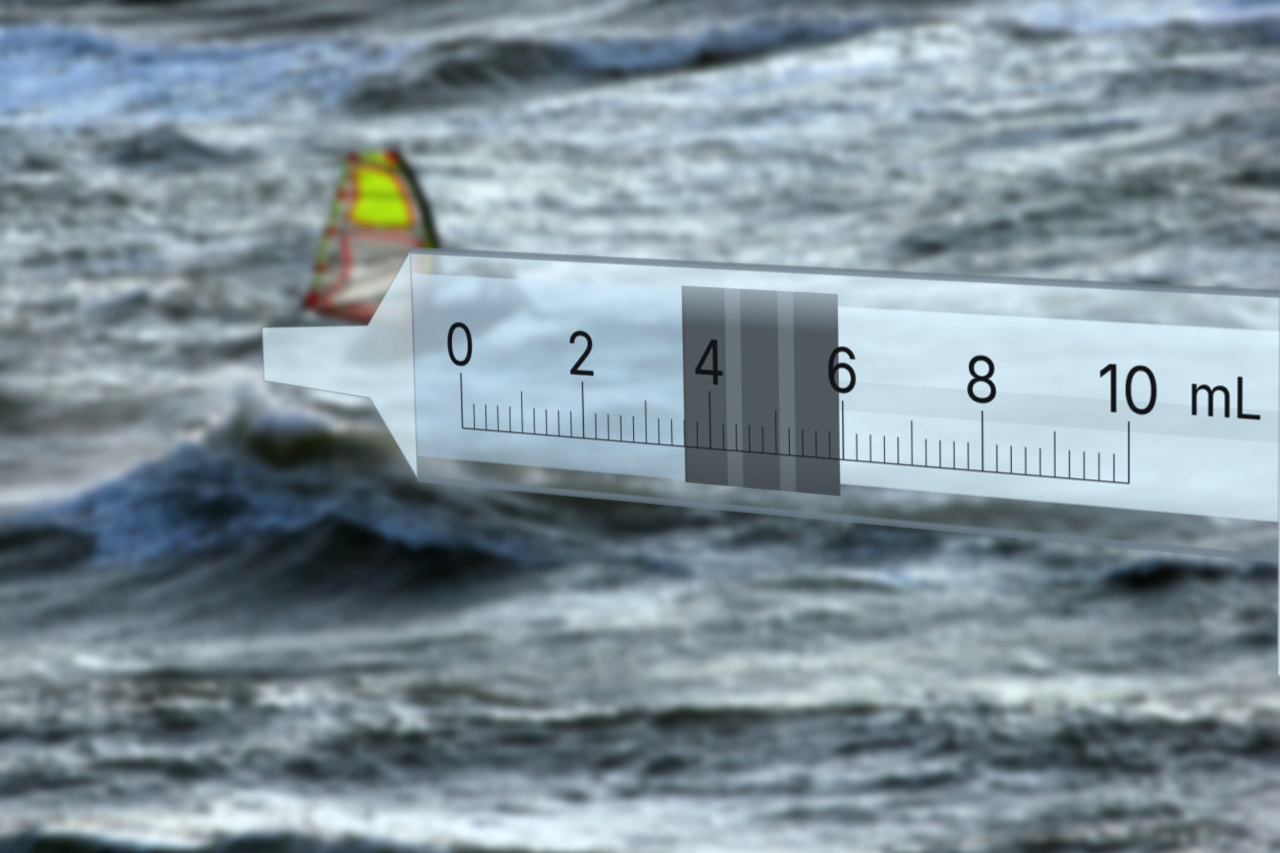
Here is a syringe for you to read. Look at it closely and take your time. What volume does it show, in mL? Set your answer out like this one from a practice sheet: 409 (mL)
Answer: 3.6 (mL)
